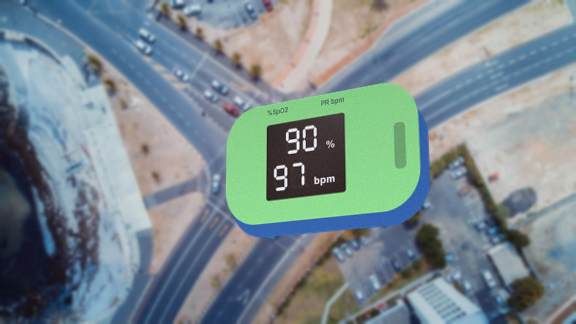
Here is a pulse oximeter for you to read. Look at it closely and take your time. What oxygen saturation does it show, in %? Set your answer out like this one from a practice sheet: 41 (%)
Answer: 90 (%)
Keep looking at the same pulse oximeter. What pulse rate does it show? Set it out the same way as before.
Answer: 97 (bpm)
